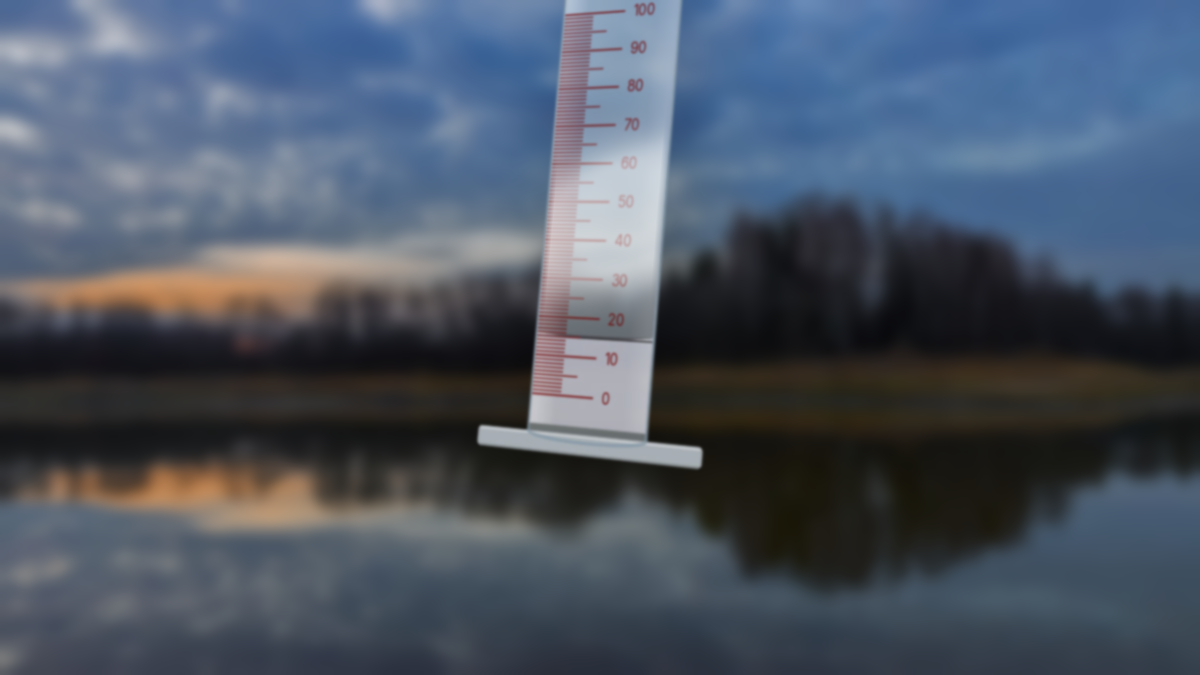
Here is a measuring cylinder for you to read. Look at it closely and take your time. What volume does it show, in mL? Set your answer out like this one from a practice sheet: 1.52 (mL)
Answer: 15 (mL)
